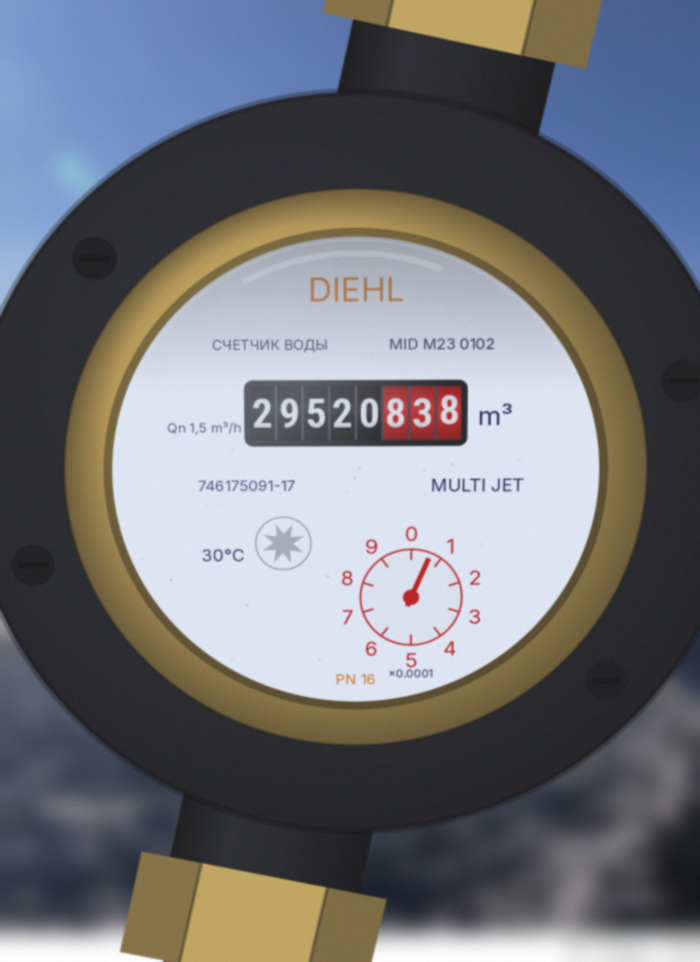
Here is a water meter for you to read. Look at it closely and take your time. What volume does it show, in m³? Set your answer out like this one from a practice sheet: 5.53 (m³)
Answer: 29520.8380 (m³)
